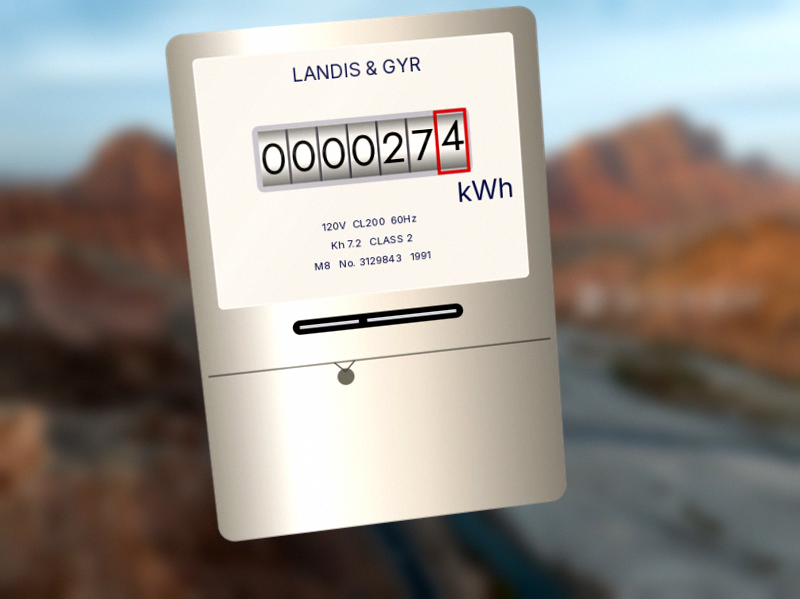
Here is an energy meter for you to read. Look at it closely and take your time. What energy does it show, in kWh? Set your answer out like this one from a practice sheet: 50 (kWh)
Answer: 27.4 (kWh)
